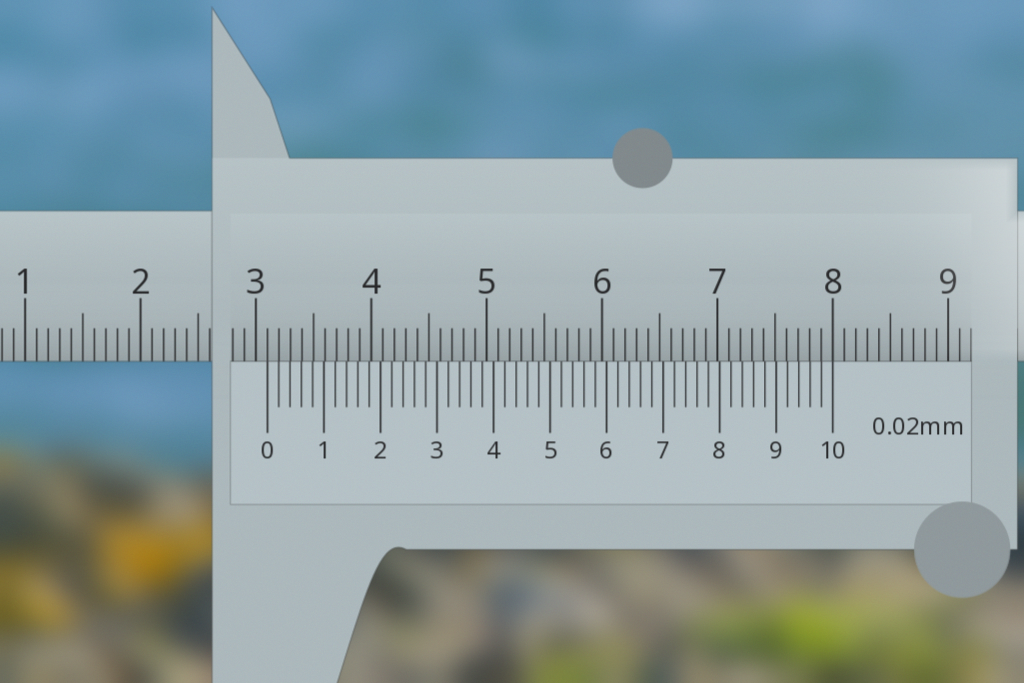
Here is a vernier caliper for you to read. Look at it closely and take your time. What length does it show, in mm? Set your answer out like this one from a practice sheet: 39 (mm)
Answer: 31.0 (mm)
